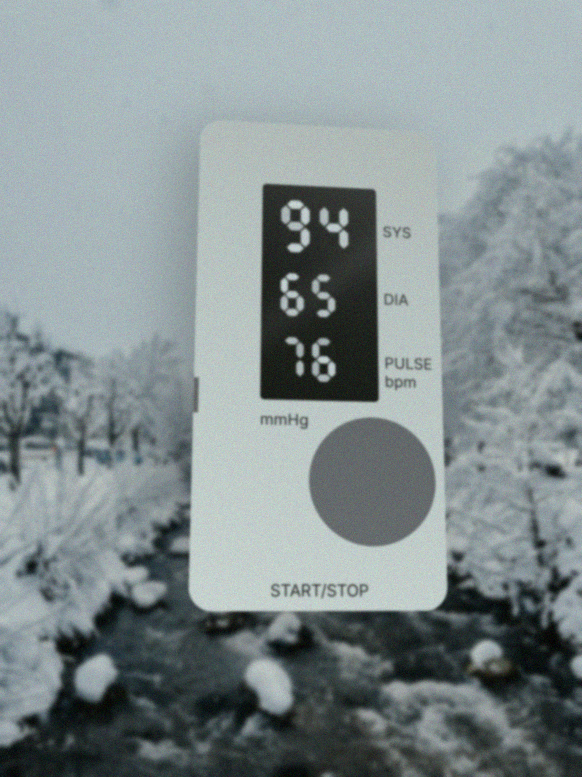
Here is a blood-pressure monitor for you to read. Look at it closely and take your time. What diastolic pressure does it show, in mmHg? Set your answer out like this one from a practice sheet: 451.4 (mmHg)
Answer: 65 (mmHg)
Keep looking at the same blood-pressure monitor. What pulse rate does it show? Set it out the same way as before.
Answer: 76 (bpm)
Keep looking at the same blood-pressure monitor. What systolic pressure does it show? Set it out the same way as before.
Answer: 94 (mmHg)
